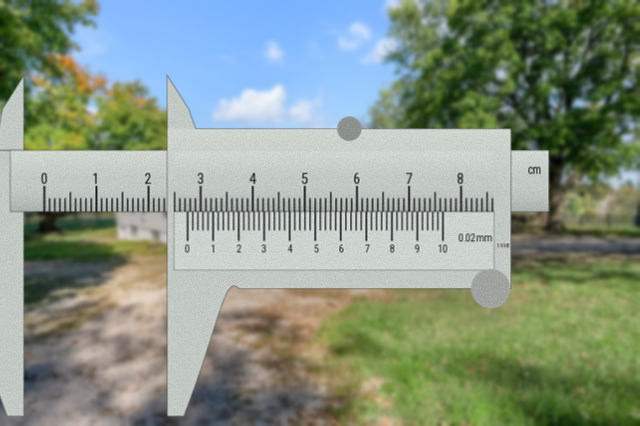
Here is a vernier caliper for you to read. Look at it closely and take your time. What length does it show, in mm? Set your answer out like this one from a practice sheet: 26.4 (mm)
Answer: 27.5 (mm)
